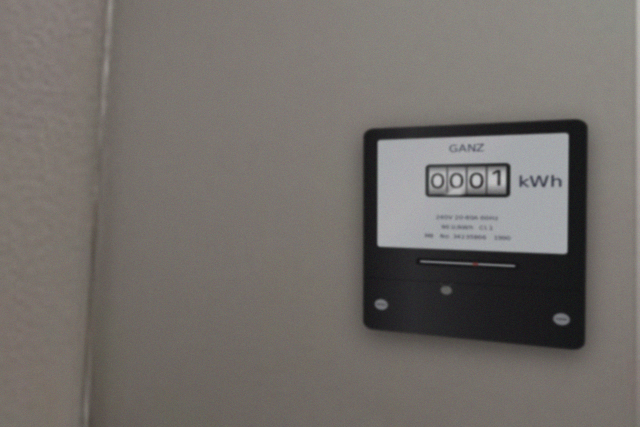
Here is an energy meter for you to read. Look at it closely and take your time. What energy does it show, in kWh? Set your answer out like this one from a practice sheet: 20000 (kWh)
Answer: 1 (kWh)
